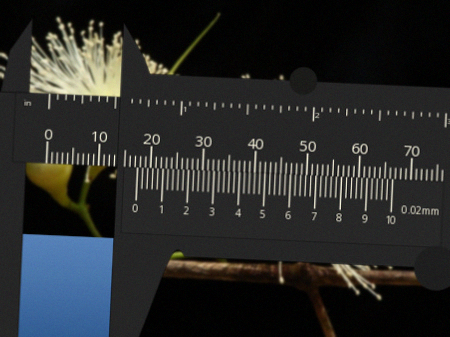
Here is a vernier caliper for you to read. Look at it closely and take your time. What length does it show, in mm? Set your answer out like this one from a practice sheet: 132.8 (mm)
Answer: 17.5 (mm)
